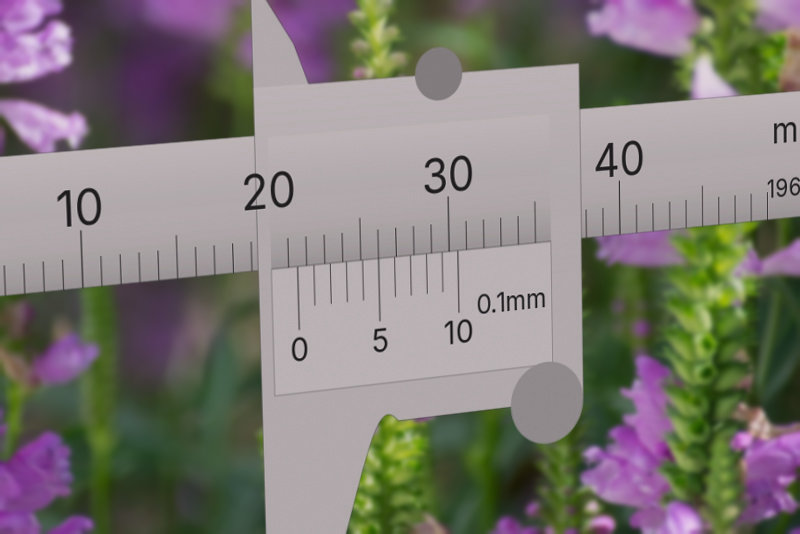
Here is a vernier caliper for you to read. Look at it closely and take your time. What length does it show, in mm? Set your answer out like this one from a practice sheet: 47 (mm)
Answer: 21.5 (mm)
